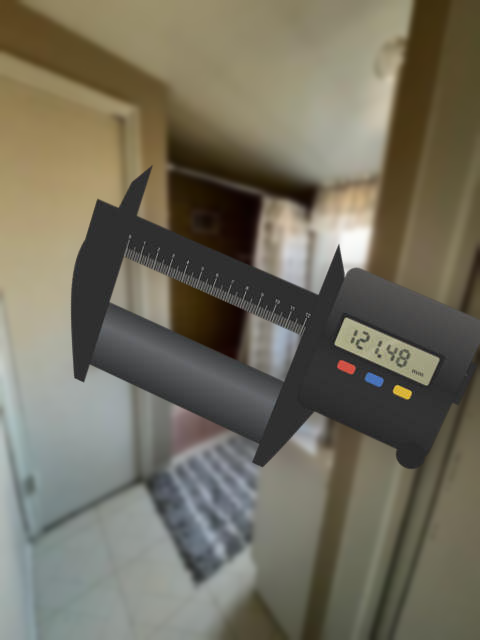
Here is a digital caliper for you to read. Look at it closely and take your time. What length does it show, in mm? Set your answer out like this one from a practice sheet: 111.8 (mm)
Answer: 121.48 (mm)
